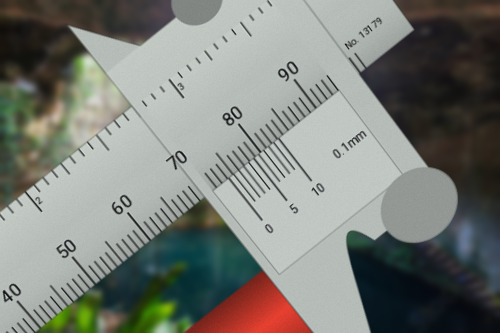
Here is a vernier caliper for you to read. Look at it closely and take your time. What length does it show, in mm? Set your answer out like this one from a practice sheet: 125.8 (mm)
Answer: 74.2 (mm)
